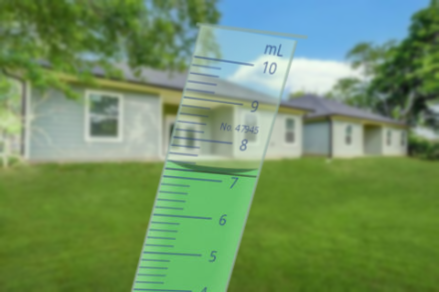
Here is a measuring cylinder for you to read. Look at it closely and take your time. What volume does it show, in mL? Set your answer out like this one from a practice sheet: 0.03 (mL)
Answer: 7.2 (mL)
